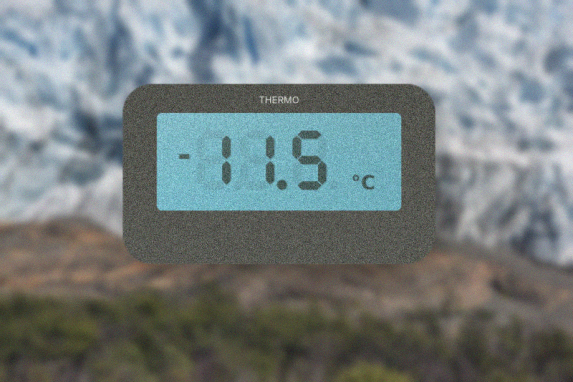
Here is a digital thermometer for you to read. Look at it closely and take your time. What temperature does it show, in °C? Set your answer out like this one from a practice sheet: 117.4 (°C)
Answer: -11.5 (°C)
